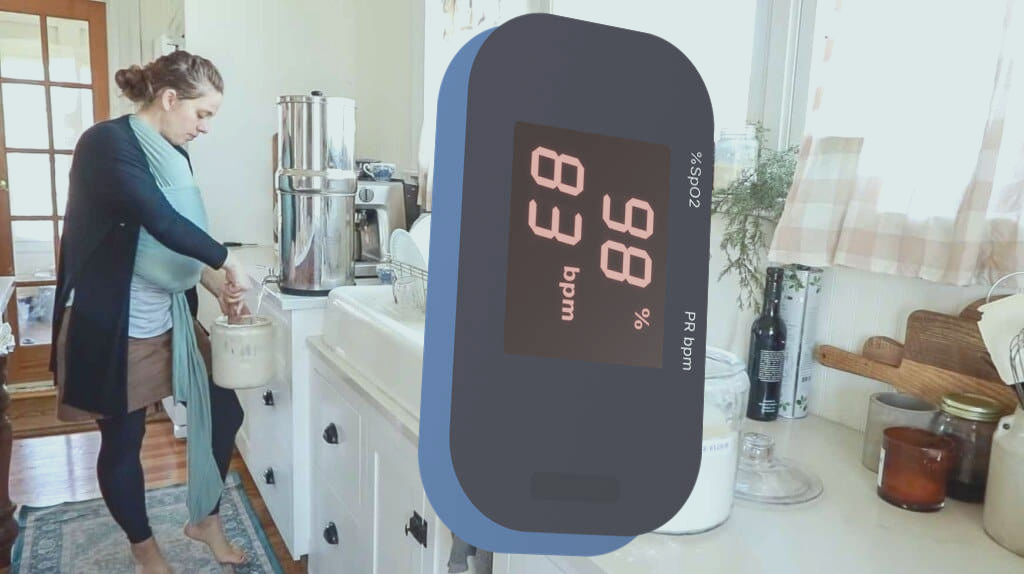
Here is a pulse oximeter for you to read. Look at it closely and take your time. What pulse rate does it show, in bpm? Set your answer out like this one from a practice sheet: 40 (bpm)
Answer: 83 (bpm)
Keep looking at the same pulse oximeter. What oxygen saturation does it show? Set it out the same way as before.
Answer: 98 (%)
